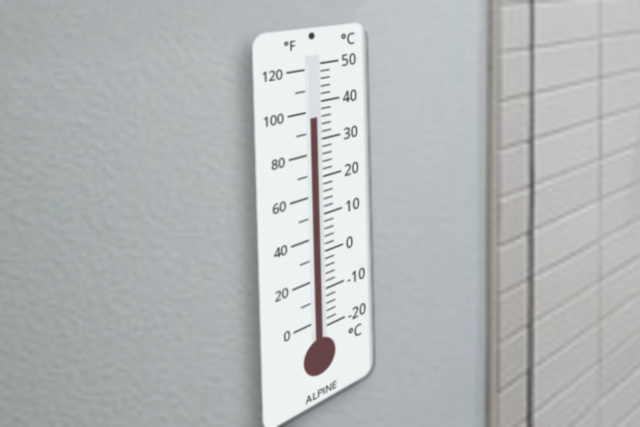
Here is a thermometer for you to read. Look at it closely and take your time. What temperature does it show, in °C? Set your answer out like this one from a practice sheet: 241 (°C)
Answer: 36 (°C)
